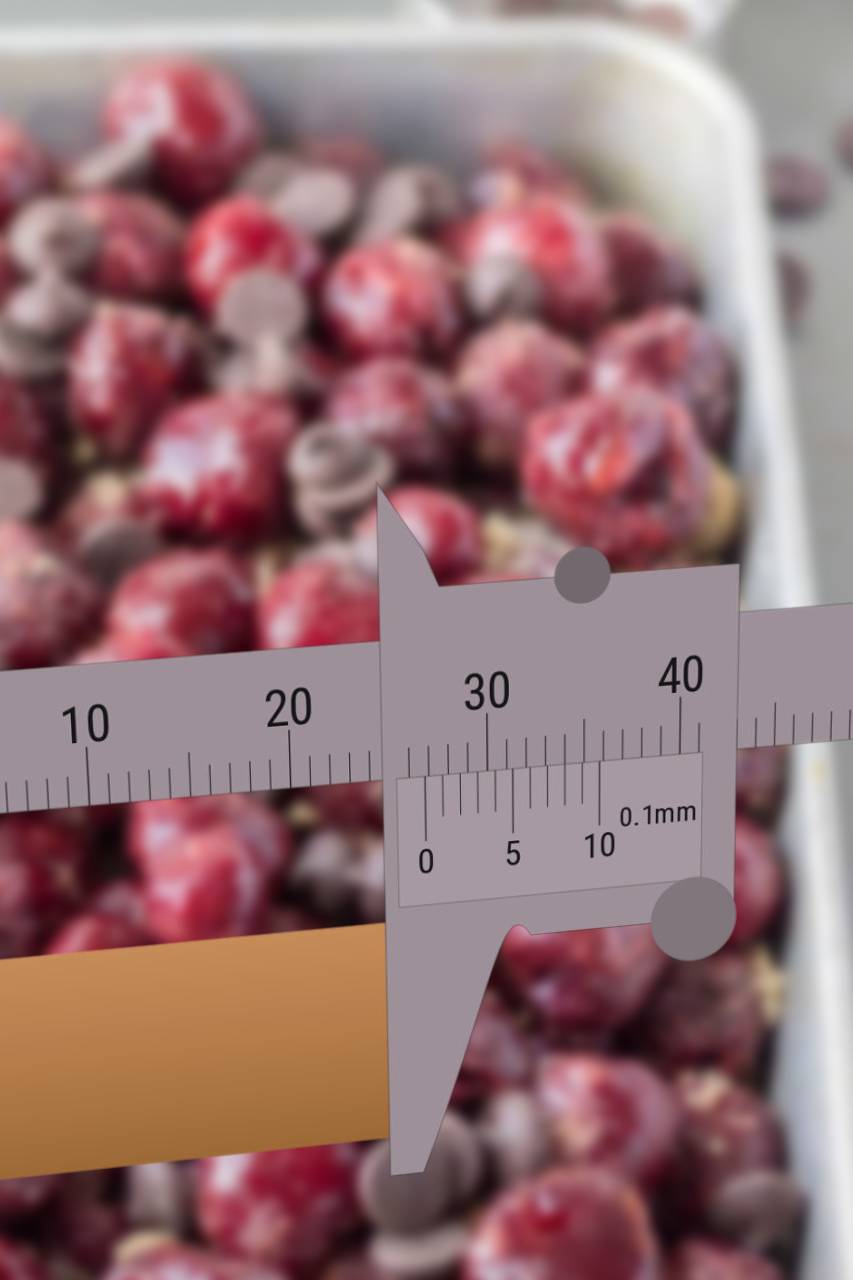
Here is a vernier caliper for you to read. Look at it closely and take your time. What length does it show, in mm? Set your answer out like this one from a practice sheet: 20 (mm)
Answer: 26.8 (mm)
